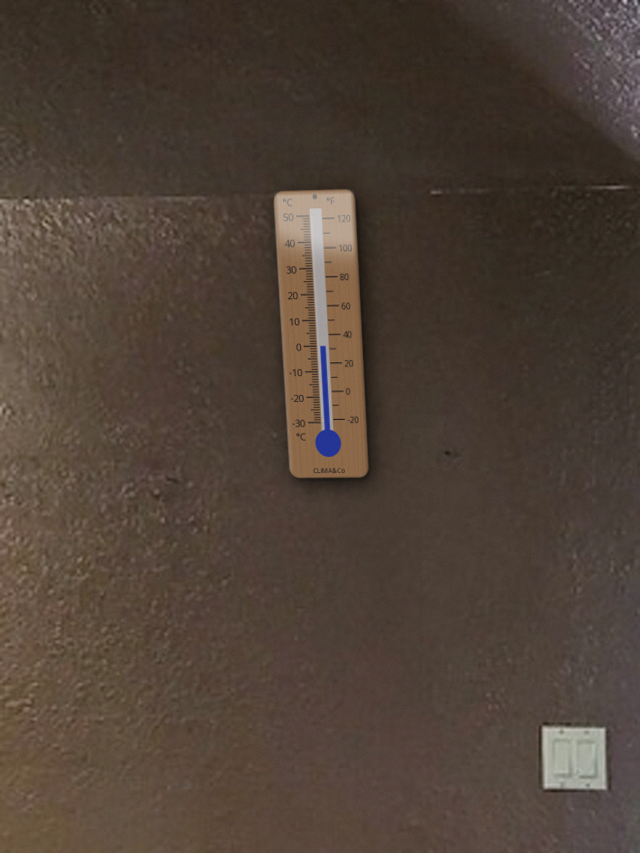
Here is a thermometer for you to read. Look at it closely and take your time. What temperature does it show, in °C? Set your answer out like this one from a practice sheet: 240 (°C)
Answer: 0 (°C)
